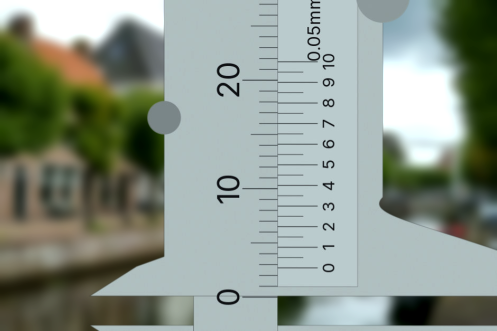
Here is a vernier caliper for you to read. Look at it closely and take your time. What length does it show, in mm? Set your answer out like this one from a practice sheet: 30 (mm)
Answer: 2.7 (mm)
